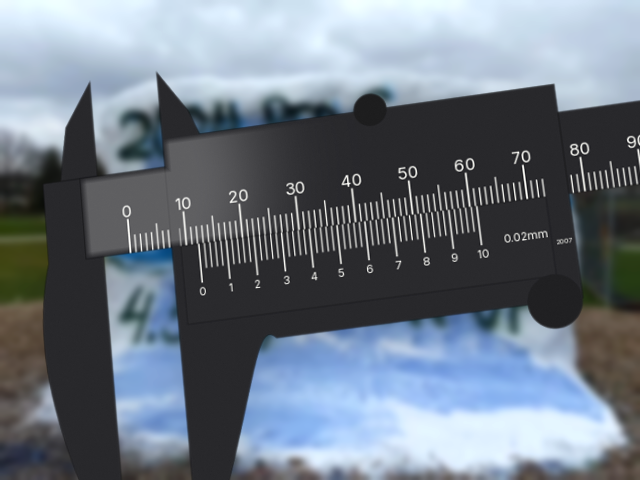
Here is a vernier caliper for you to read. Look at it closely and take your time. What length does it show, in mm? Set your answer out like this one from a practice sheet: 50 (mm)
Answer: 12.2 (mm)
